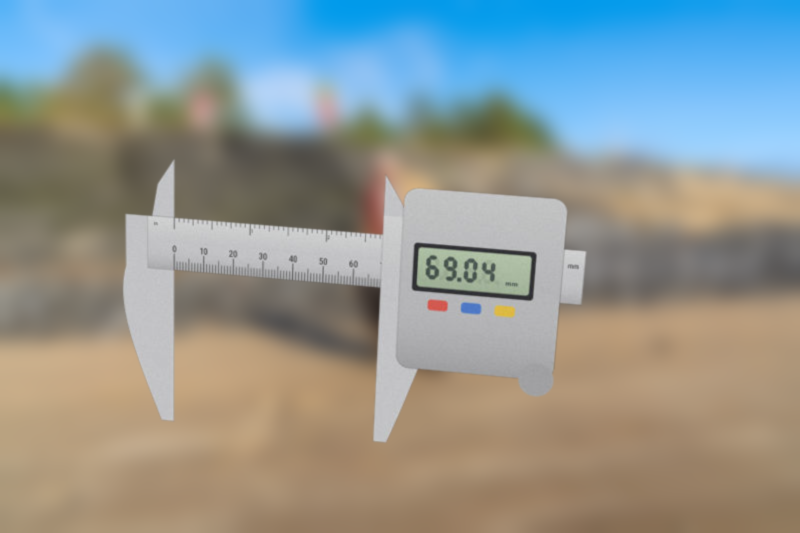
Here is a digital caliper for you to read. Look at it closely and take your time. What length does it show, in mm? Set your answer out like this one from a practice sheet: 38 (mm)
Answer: 69.04 (mm)
